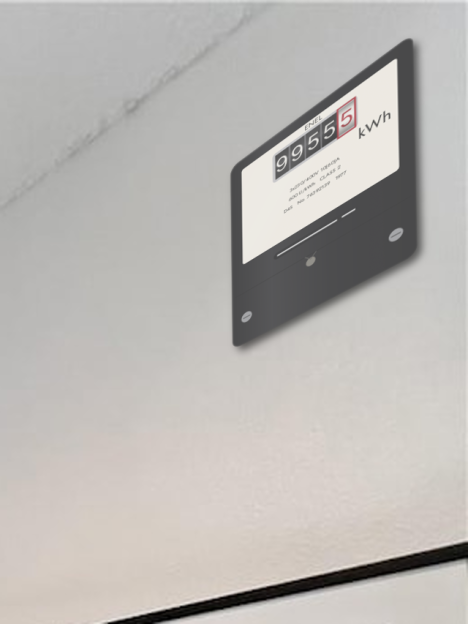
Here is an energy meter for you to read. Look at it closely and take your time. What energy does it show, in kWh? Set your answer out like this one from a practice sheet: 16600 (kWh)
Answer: 9955.5 (kWh)
